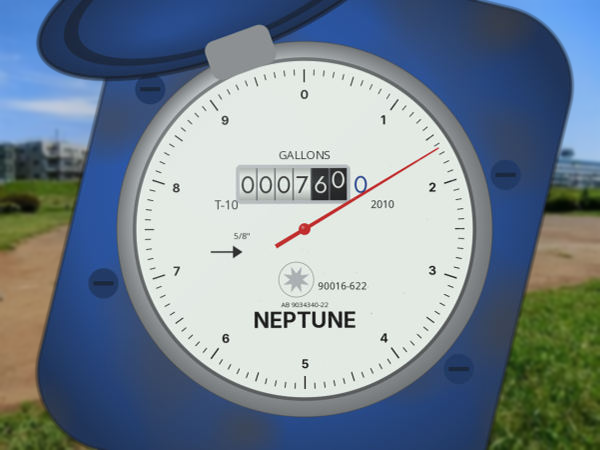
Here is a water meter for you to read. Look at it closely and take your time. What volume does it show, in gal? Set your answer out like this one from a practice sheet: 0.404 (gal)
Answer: 7601.6 (gal)
